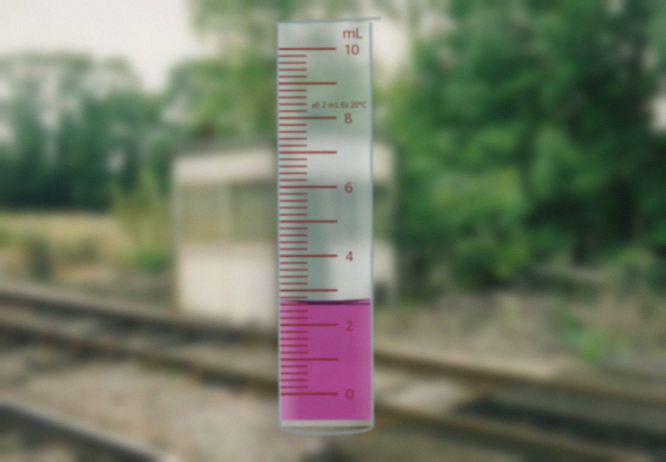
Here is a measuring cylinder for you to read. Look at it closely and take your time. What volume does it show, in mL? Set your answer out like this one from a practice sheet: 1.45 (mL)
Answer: 2.6 (mL)
